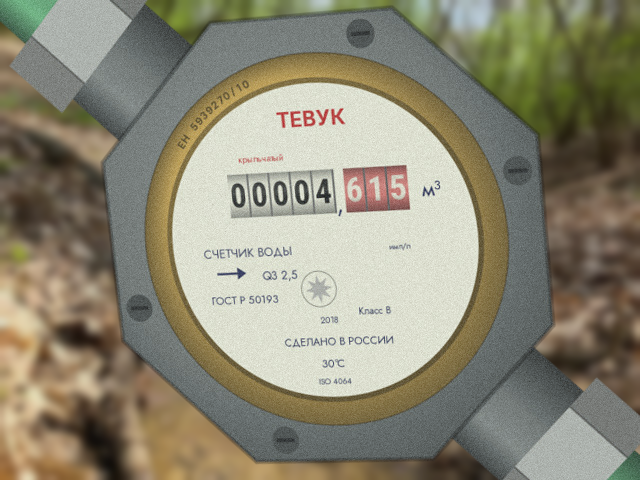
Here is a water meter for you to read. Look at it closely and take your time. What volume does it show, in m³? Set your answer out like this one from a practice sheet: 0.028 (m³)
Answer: 4.615 (m³)
